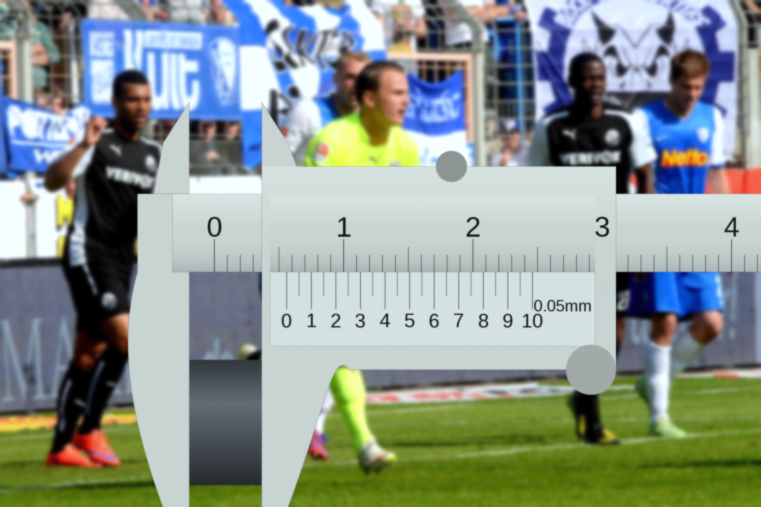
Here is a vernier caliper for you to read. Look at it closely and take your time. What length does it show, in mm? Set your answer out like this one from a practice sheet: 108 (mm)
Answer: 5.6 (mm)
